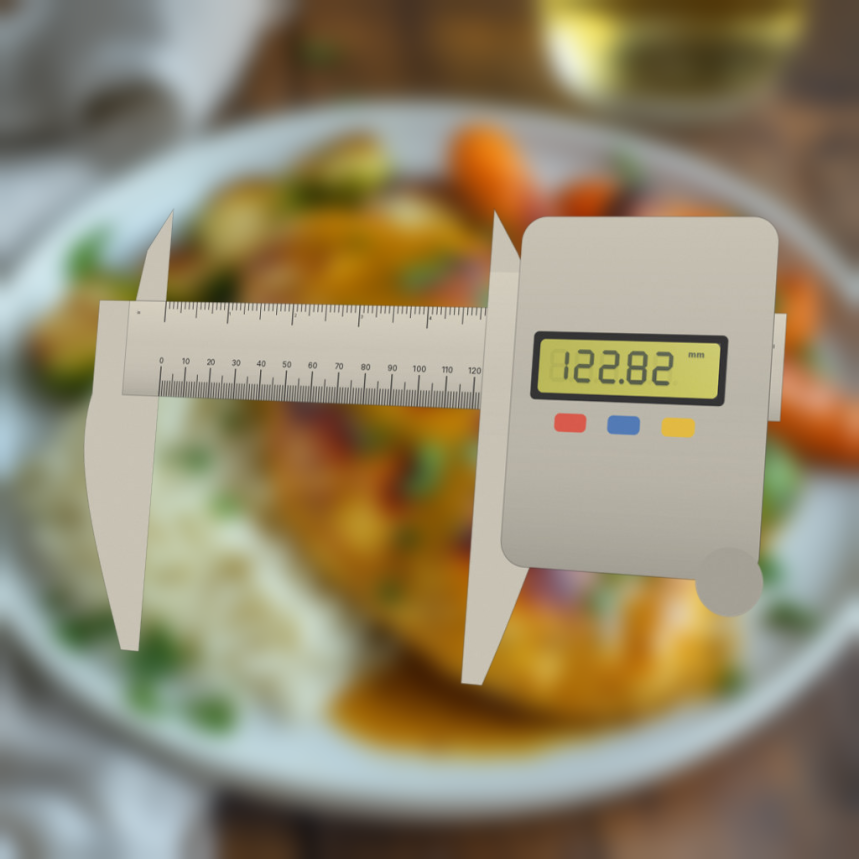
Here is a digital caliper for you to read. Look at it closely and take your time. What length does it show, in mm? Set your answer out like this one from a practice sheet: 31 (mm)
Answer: 122.82 (mm)
